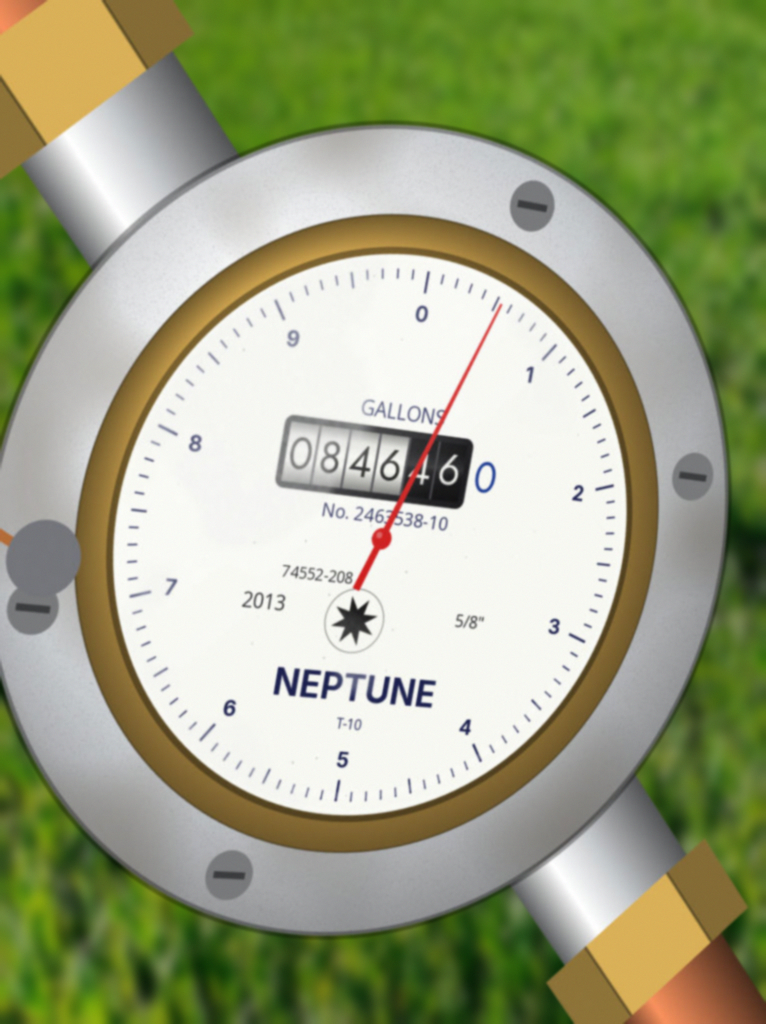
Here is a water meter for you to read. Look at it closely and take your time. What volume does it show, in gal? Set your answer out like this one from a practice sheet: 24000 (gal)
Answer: 846460.5 (gal)
